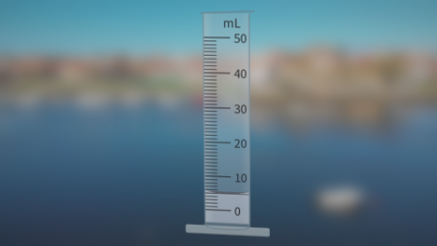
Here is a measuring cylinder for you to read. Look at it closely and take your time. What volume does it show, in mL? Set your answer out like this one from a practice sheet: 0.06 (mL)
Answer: 5 (mL)
